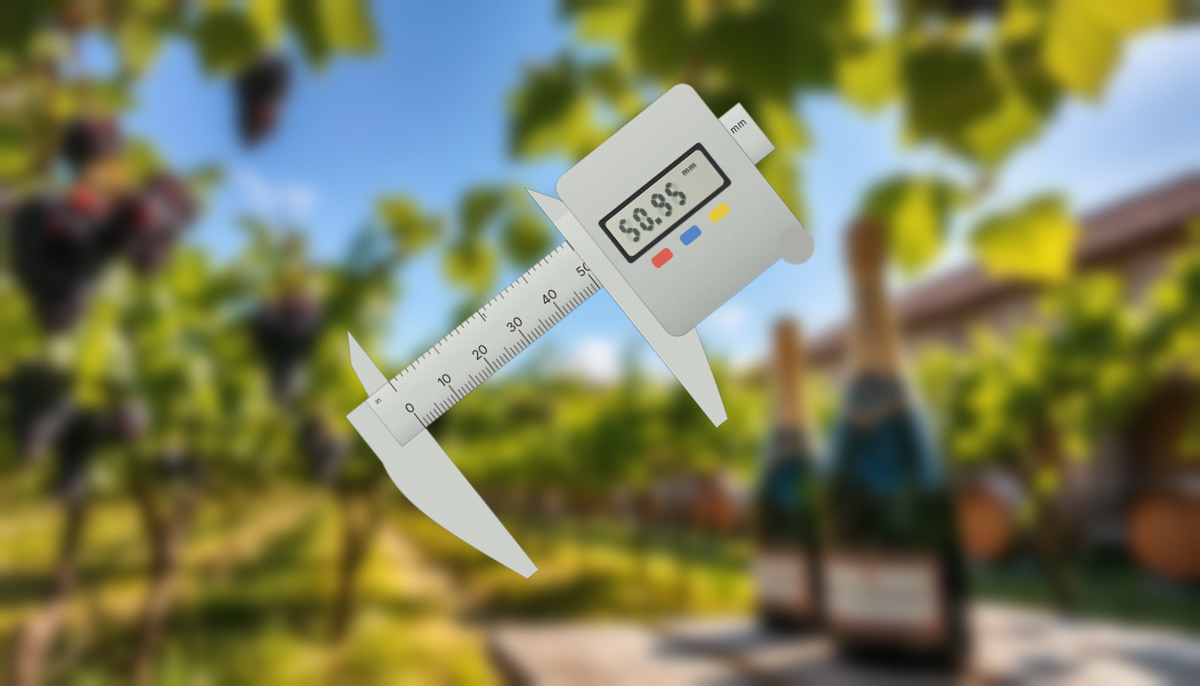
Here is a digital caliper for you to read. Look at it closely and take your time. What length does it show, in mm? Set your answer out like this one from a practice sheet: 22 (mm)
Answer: 50.95 (mm)
